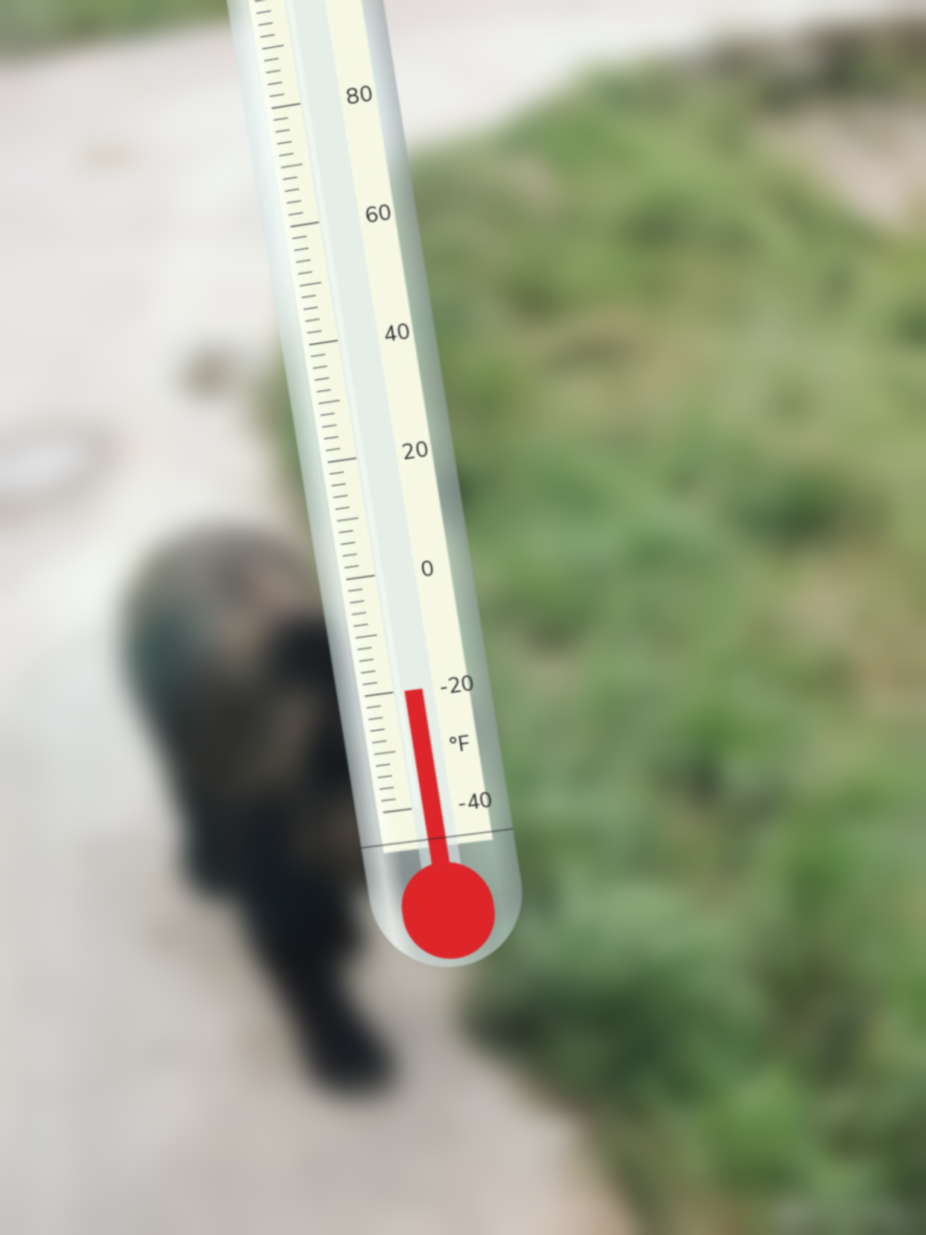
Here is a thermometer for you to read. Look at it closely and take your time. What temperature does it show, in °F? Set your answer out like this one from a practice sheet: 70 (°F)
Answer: -20 (°F)
